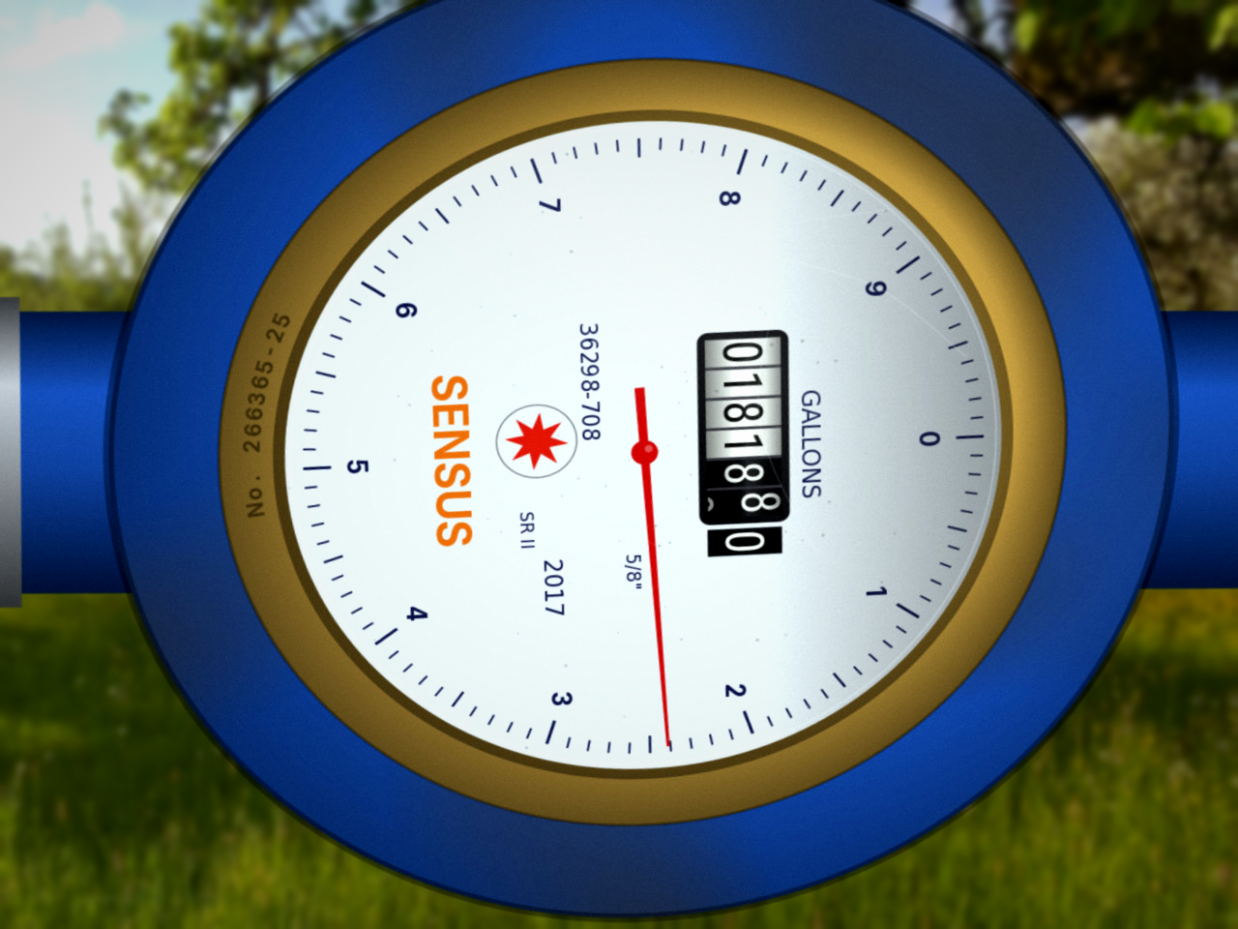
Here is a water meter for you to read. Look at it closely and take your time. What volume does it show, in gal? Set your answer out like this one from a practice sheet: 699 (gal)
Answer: 181882.4 (gal)
